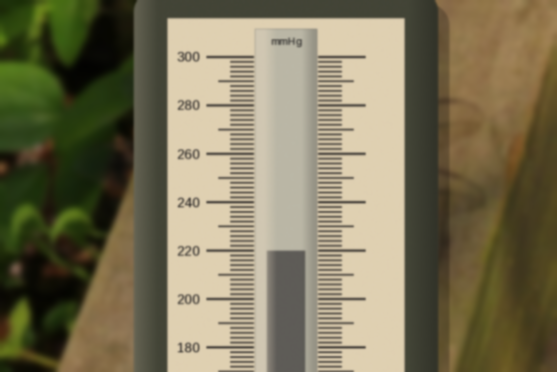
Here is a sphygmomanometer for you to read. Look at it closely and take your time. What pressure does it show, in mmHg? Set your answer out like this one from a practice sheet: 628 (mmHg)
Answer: 220 (mmHg)
